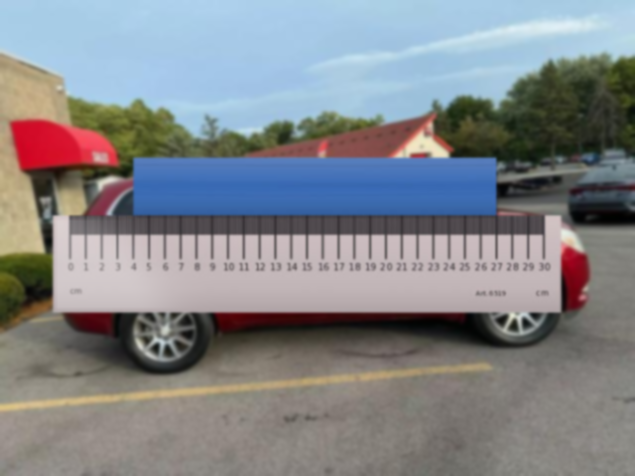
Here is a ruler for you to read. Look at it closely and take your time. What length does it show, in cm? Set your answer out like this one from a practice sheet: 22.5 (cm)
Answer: 23 (cm)
